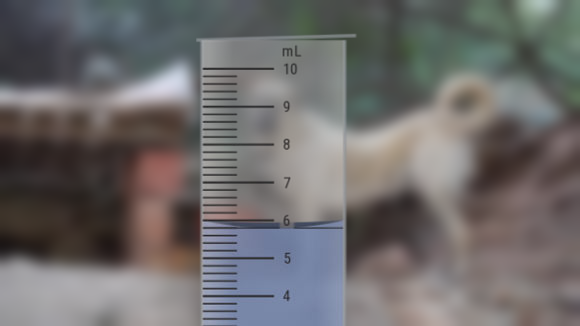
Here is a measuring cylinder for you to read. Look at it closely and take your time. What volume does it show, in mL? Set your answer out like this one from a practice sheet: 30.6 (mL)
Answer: 5.8 (mL)
